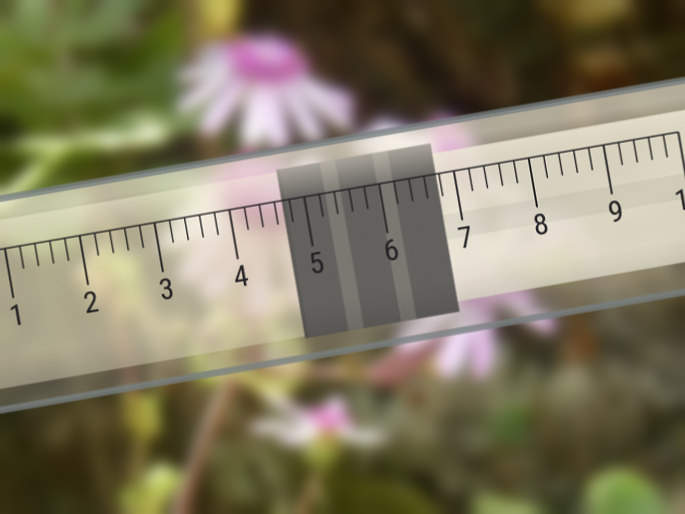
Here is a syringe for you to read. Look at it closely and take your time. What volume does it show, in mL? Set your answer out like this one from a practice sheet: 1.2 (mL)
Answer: 4.7 (mL)
